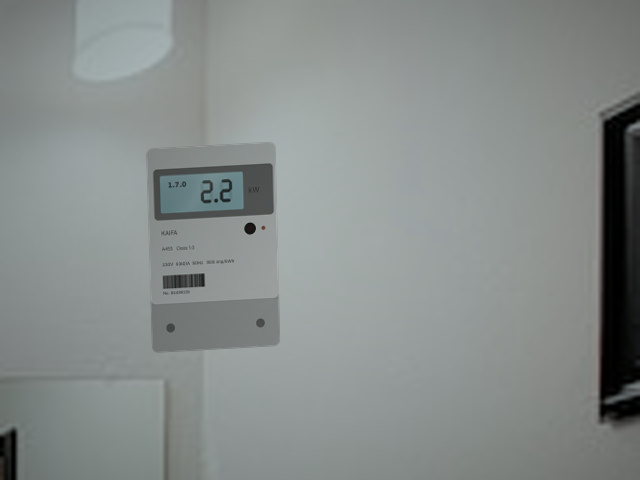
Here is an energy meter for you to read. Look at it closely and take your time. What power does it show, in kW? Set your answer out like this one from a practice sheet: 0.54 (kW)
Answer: 2.2 (kW)
